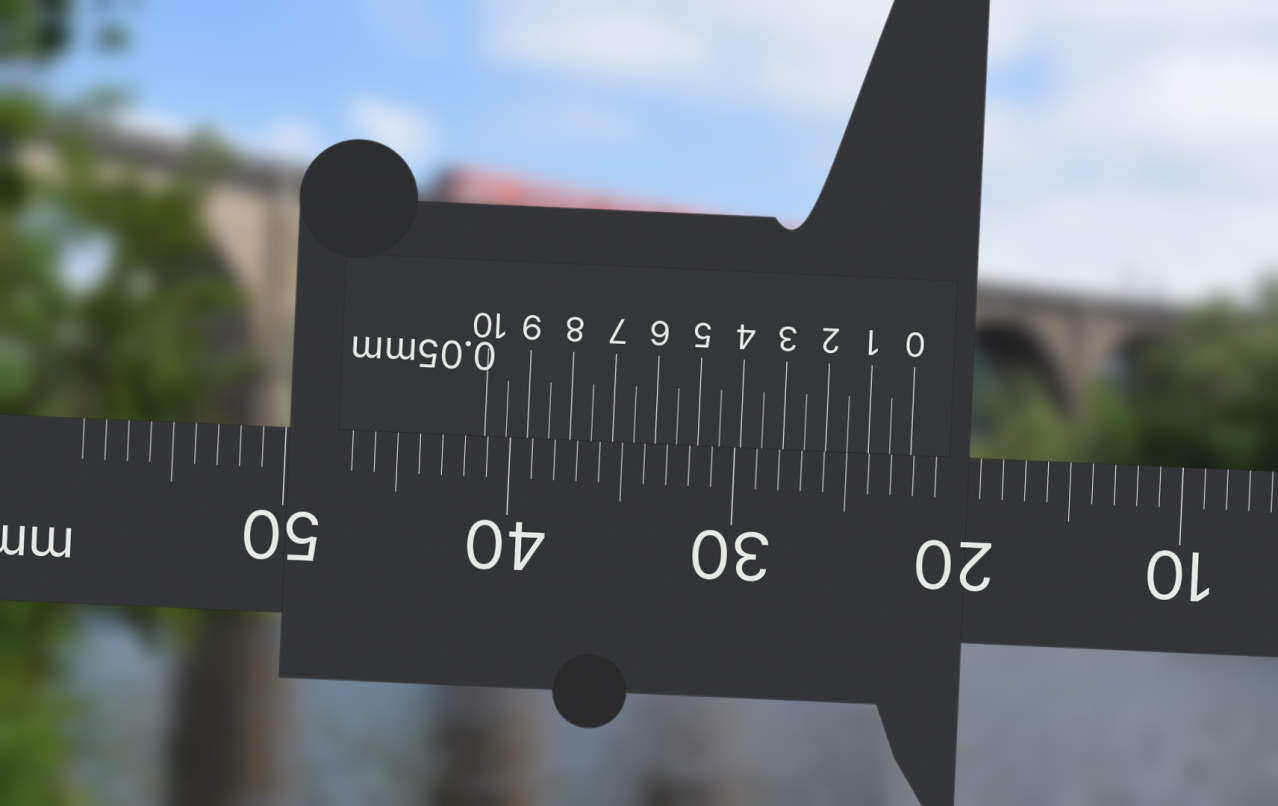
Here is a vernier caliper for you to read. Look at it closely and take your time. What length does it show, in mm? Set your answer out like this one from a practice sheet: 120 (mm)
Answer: 22.15 (mm)
